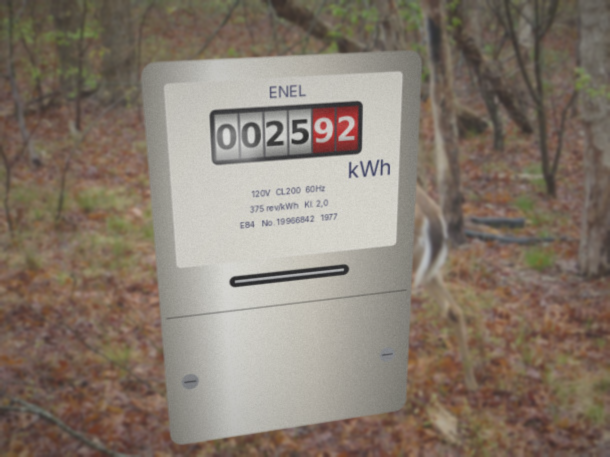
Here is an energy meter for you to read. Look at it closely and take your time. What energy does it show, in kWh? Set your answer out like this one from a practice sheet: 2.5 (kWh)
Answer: 25.92 (kWh)
